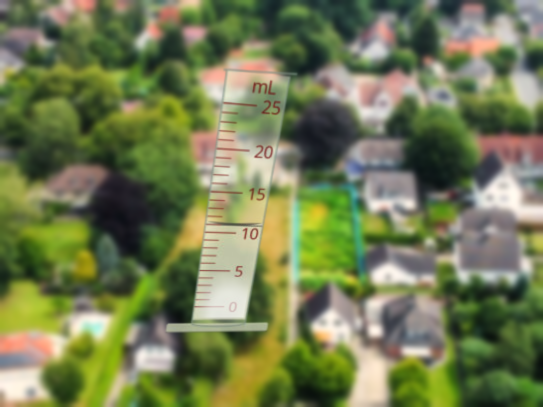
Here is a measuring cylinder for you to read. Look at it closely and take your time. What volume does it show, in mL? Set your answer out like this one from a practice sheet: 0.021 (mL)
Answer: 11 (mL)
